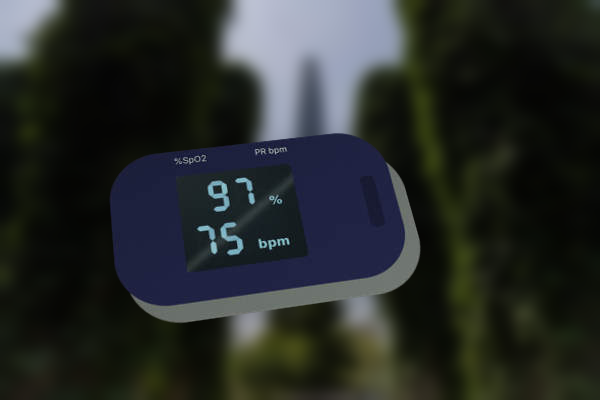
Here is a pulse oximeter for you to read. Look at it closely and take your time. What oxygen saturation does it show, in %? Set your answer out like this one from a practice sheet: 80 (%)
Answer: 97 (%)
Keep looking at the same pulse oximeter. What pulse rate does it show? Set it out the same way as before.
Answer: 75 (bpm)
